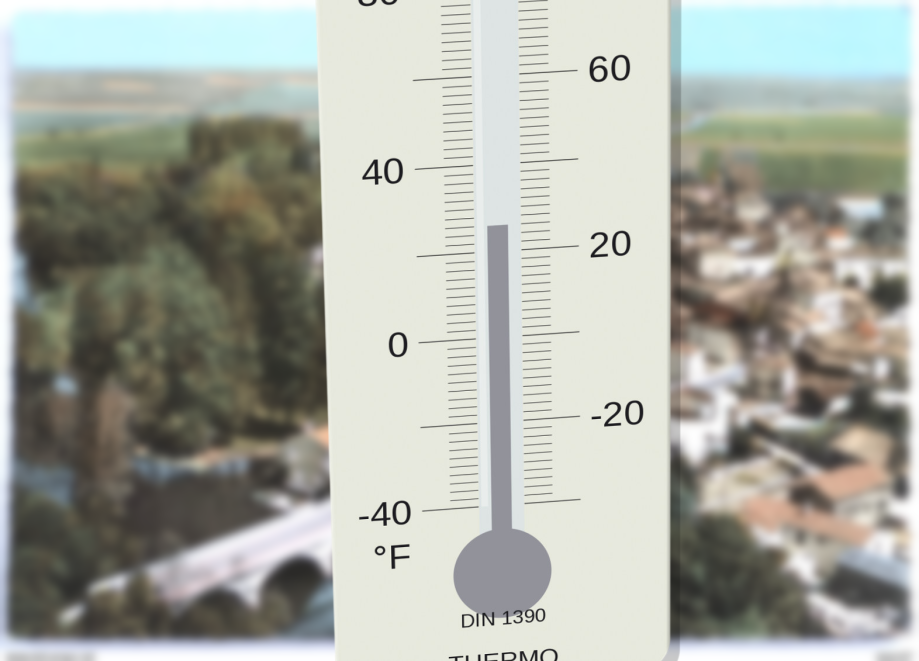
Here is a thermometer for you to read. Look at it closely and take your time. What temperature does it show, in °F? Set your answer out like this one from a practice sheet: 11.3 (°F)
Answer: 26 (°F)
